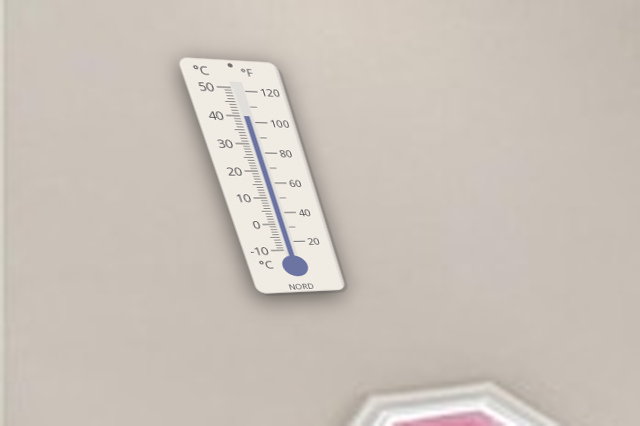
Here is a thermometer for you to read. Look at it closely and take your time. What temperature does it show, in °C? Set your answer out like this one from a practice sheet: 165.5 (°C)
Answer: 40 (°C)
